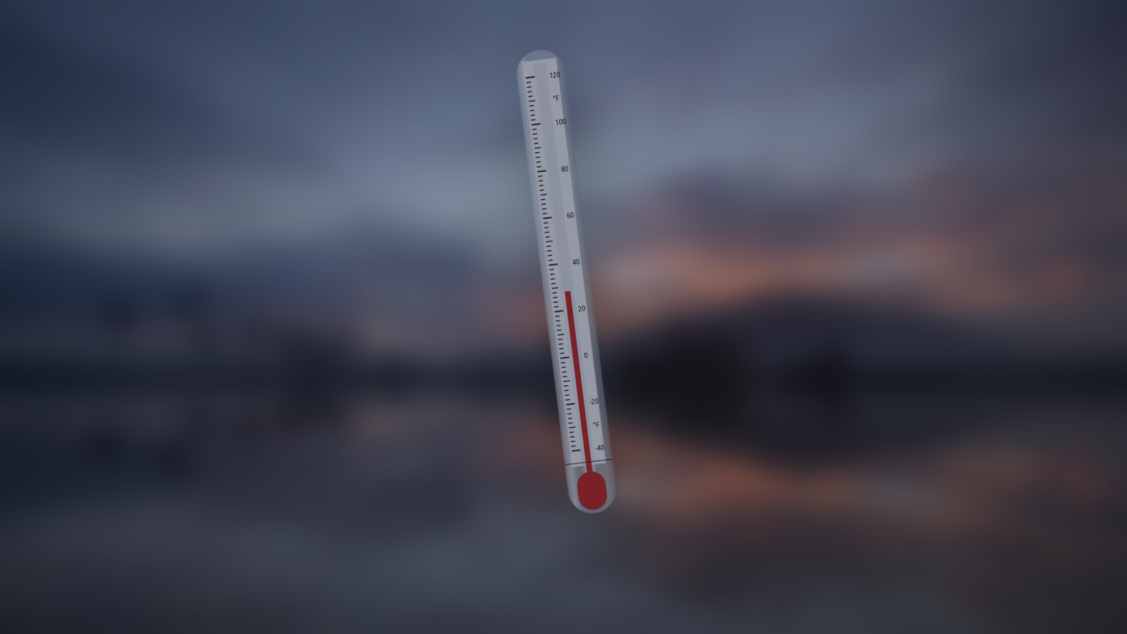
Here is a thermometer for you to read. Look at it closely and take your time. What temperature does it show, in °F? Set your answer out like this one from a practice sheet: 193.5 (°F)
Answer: 28 (°F)
